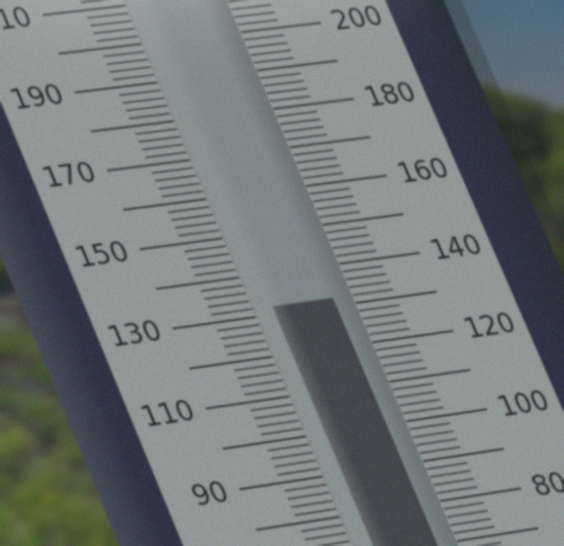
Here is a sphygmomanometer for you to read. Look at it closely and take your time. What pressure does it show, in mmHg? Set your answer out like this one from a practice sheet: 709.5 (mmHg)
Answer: 132 (mmHg)
